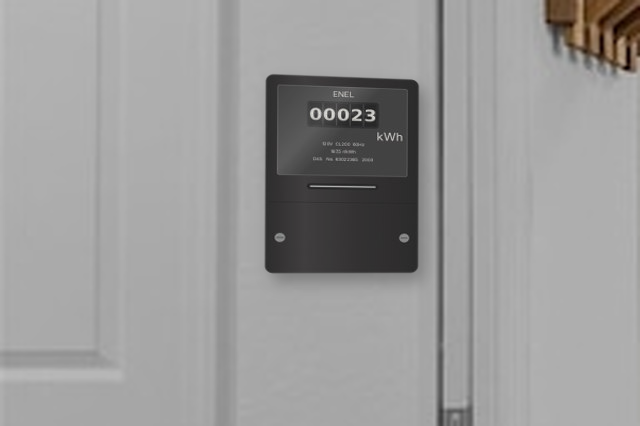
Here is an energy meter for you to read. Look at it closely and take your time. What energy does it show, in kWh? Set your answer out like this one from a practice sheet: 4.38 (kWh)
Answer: 23 (kWh)
